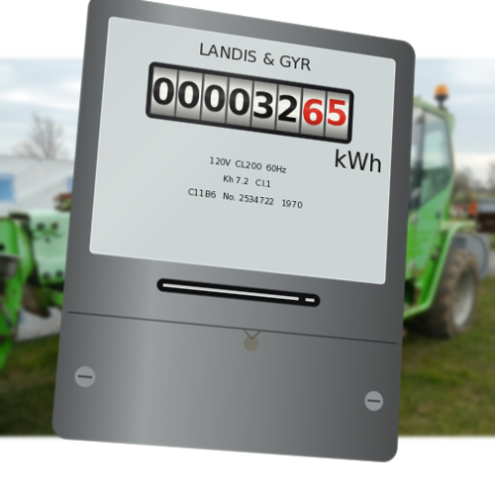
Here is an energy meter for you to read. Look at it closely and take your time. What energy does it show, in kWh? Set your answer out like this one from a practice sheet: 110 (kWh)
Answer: 32.65 (kWh)
